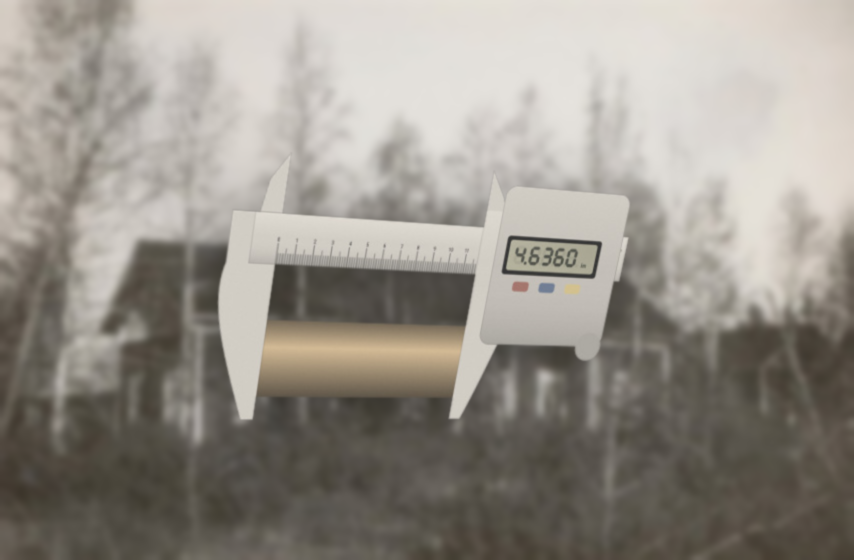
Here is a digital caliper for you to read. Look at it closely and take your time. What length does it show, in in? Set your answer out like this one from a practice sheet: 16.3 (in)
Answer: 4.6360 (in)
